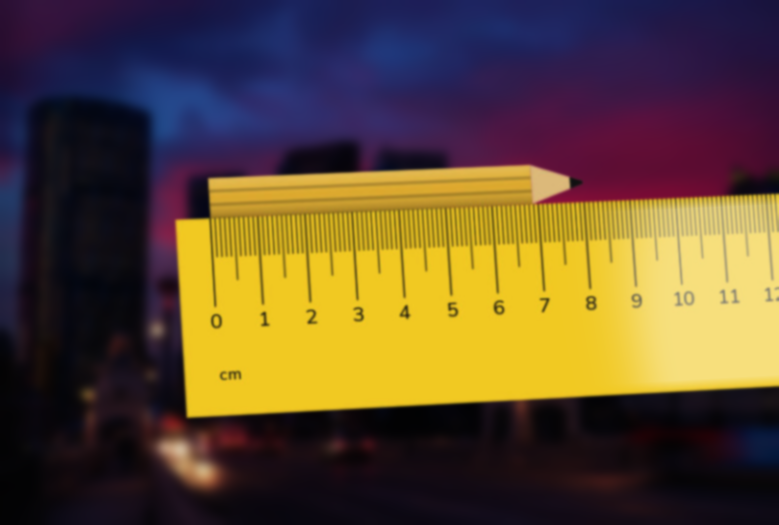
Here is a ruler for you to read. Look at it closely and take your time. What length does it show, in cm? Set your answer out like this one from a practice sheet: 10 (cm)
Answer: 8 (cm)
